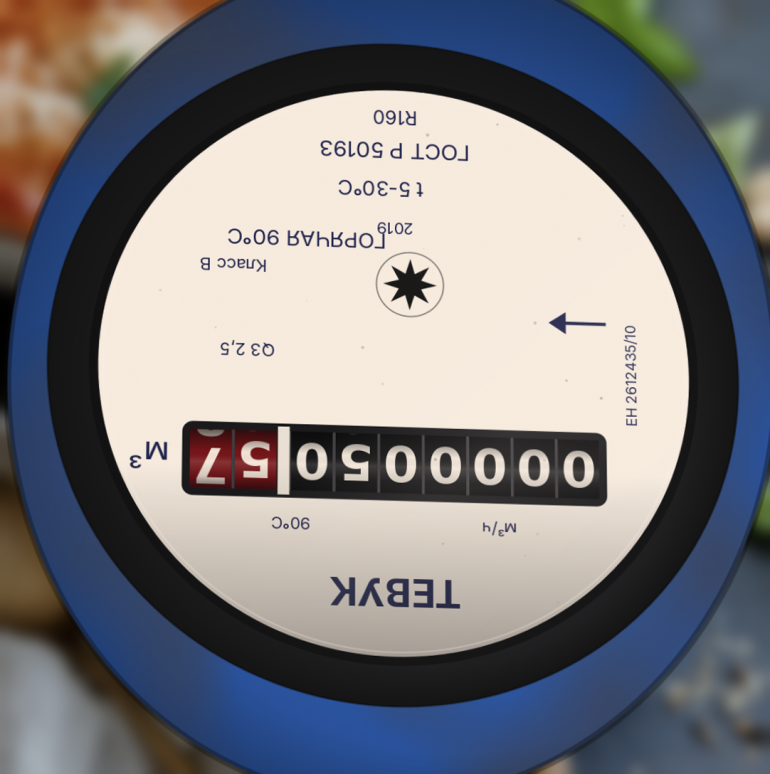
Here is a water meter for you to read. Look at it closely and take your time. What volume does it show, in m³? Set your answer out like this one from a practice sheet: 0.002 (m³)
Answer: 50.57 (m³)
